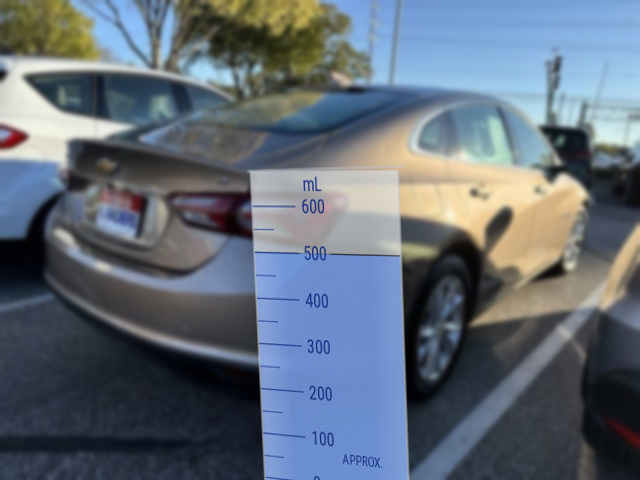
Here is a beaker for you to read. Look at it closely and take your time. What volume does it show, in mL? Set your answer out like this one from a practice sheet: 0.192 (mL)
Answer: 500 (mL)
